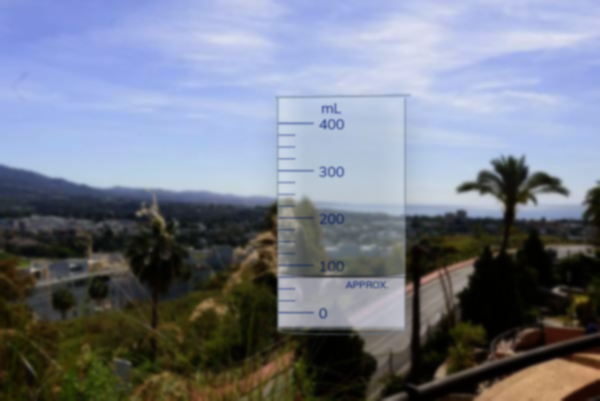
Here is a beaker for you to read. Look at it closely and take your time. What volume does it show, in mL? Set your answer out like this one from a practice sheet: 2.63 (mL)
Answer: 75 (mL)
